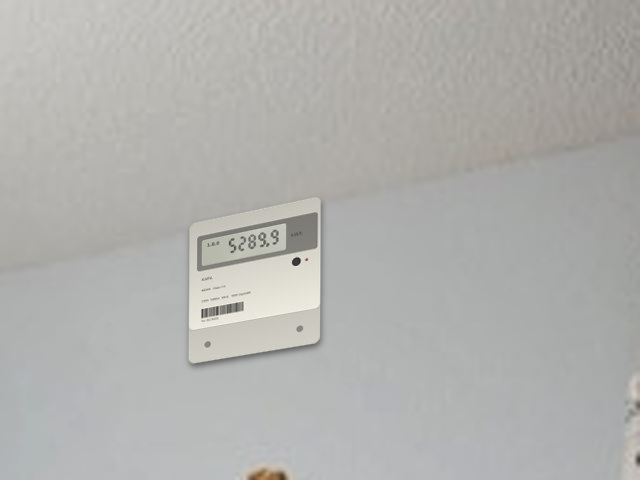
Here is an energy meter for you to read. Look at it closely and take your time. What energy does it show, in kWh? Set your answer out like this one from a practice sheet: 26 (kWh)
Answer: 5289.9 (kWh)
